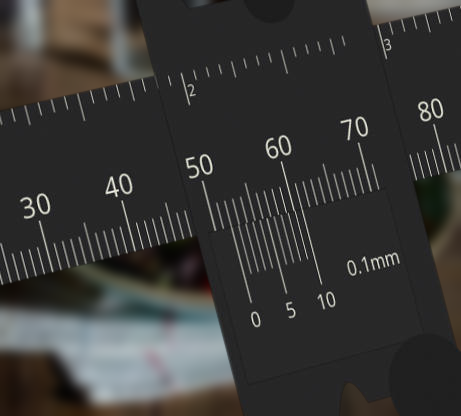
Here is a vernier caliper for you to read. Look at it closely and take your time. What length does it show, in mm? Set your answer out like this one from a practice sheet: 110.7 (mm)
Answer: 52.0 (mm)
